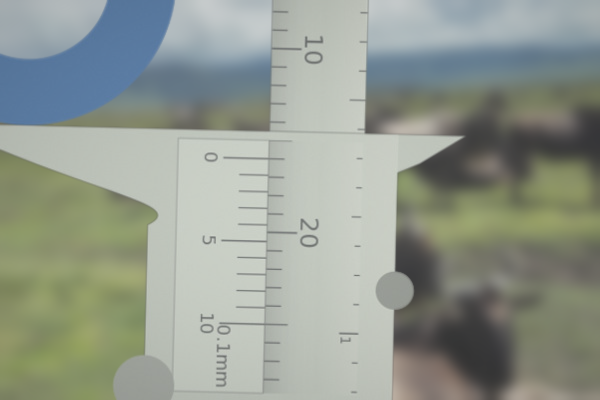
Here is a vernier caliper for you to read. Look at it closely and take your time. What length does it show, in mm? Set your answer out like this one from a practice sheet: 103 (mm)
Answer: 16.0 (mm)
